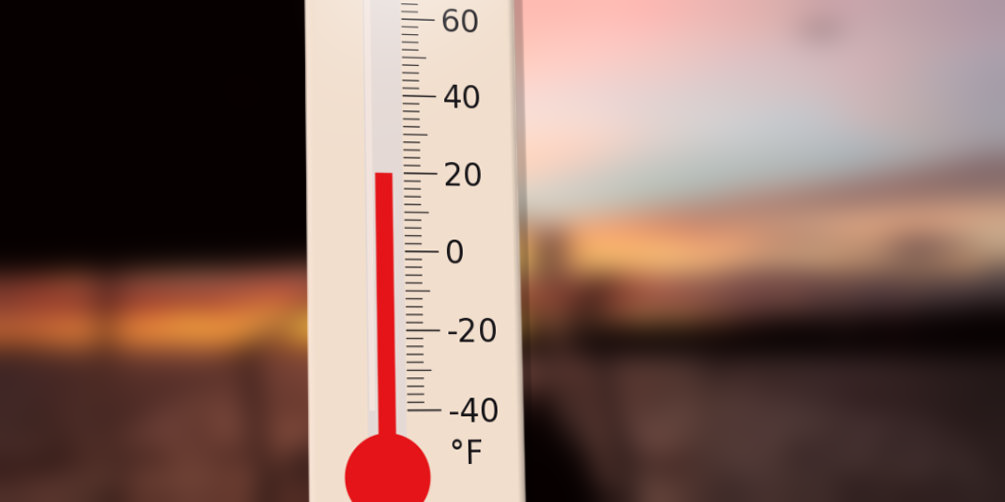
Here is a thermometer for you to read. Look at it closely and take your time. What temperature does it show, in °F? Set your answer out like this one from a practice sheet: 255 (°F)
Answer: 20 (°F)
